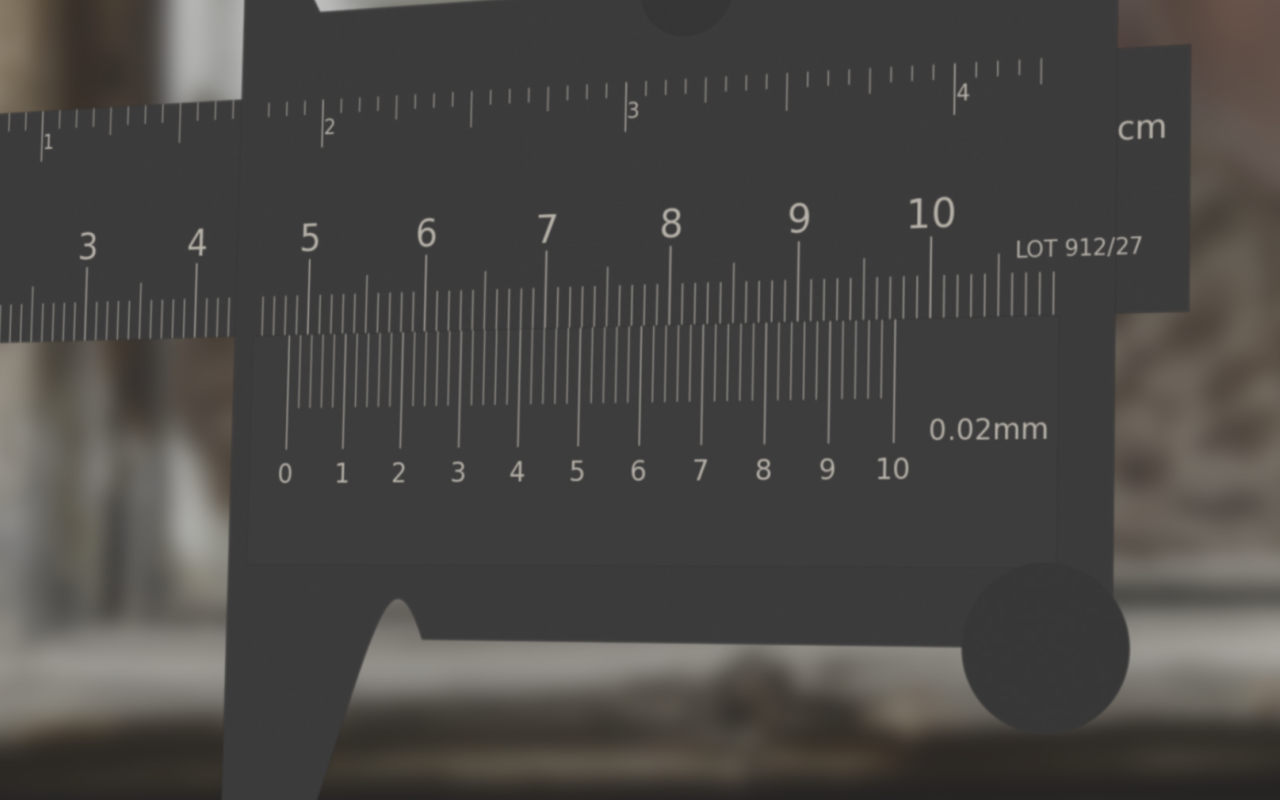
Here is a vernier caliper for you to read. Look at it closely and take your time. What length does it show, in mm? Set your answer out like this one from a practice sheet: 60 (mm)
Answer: 48.4 (mm)
